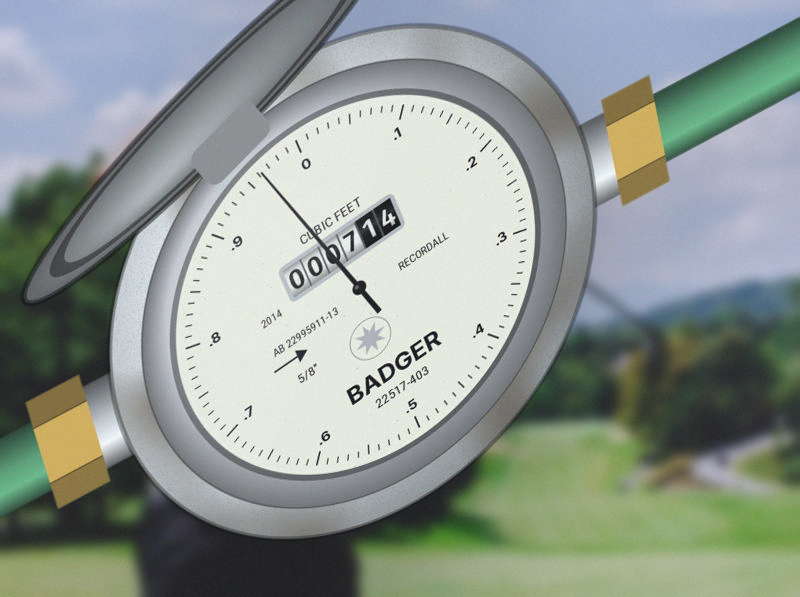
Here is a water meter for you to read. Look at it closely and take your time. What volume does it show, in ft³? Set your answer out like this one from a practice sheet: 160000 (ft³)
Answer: 713.96 (ft³)
